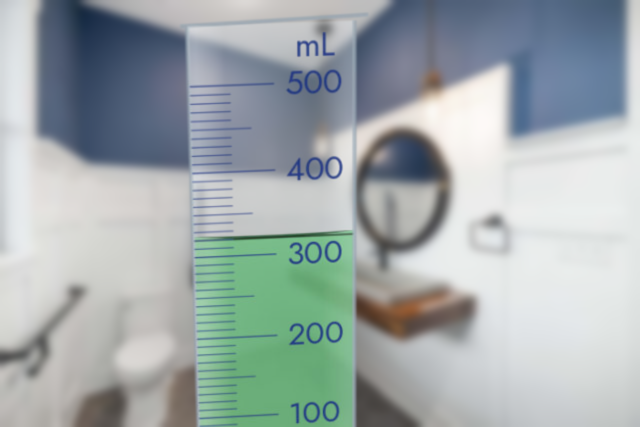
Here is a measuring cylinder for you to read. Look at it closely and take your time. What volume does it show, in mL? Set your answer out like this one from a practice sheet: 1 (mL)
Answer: 320 (mL)
